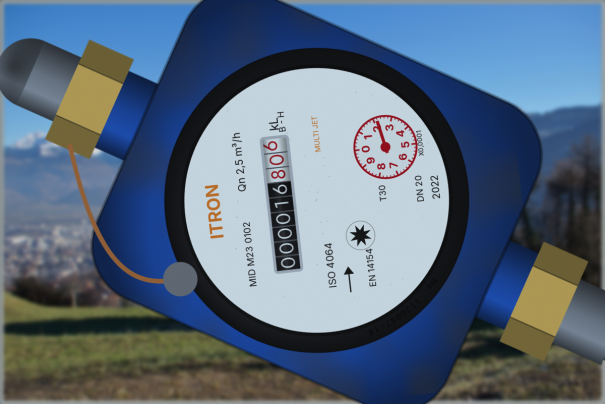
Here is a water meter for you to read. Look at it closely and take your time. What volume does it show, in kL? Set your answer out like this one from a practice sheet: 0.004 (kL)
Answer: 16.8062 (kL)
